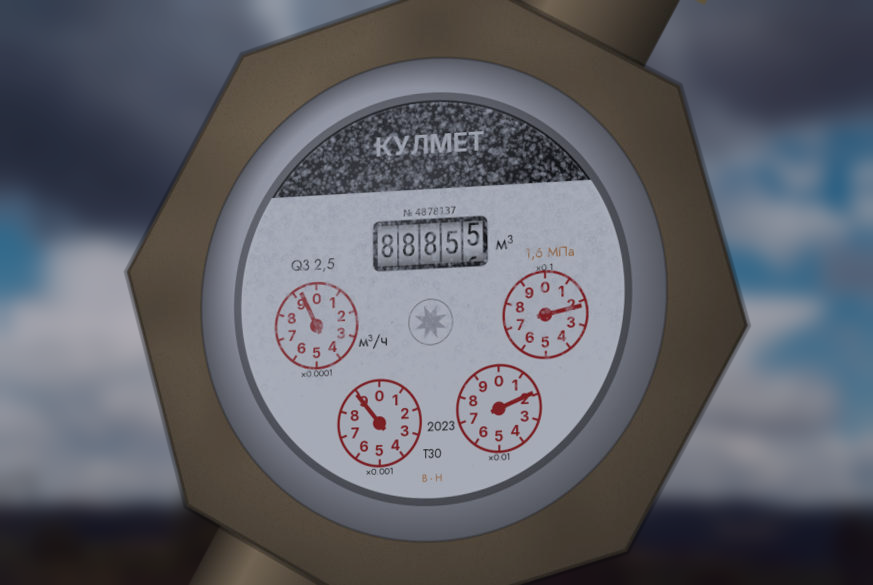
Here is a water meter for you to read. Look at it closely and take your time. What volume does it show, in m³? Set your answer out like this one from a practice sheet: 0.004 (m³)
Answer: 88855.2189 (m³)
